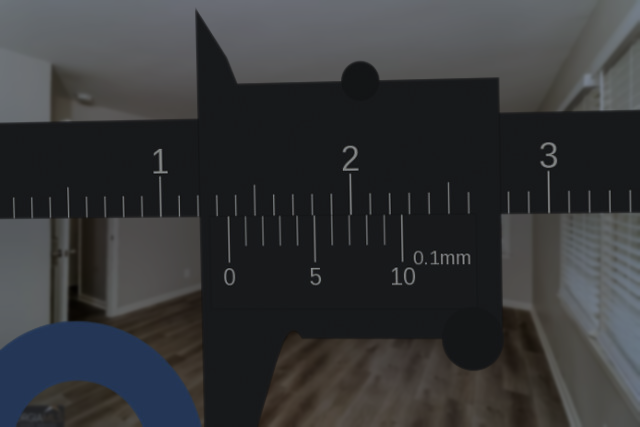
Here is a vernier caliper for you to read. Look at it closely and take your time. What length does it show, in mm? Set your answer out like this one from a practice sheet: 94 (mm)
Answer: 13.6 (mm)
